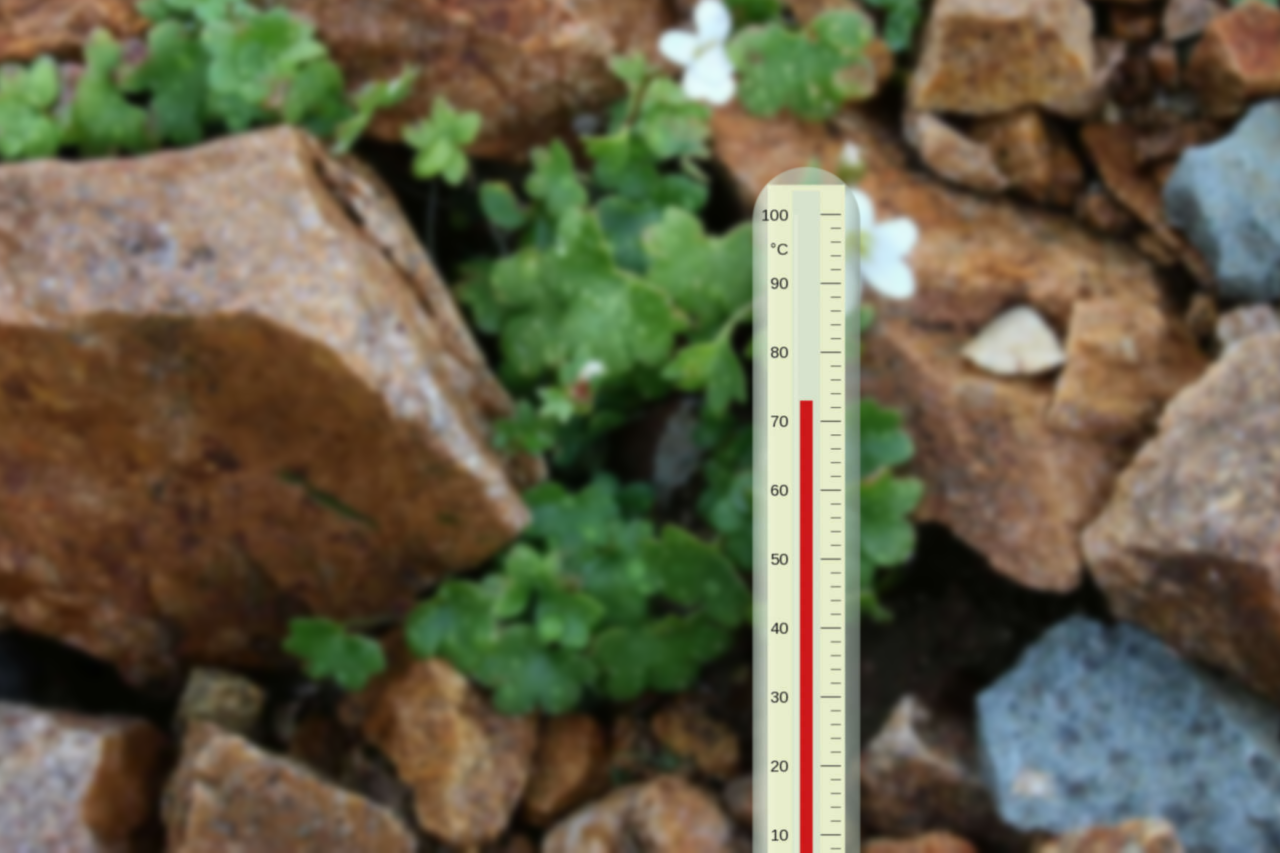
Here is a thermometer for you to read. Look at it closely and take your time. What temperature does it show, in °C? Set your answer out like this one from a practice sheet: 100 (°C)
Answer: 73 (°C)
